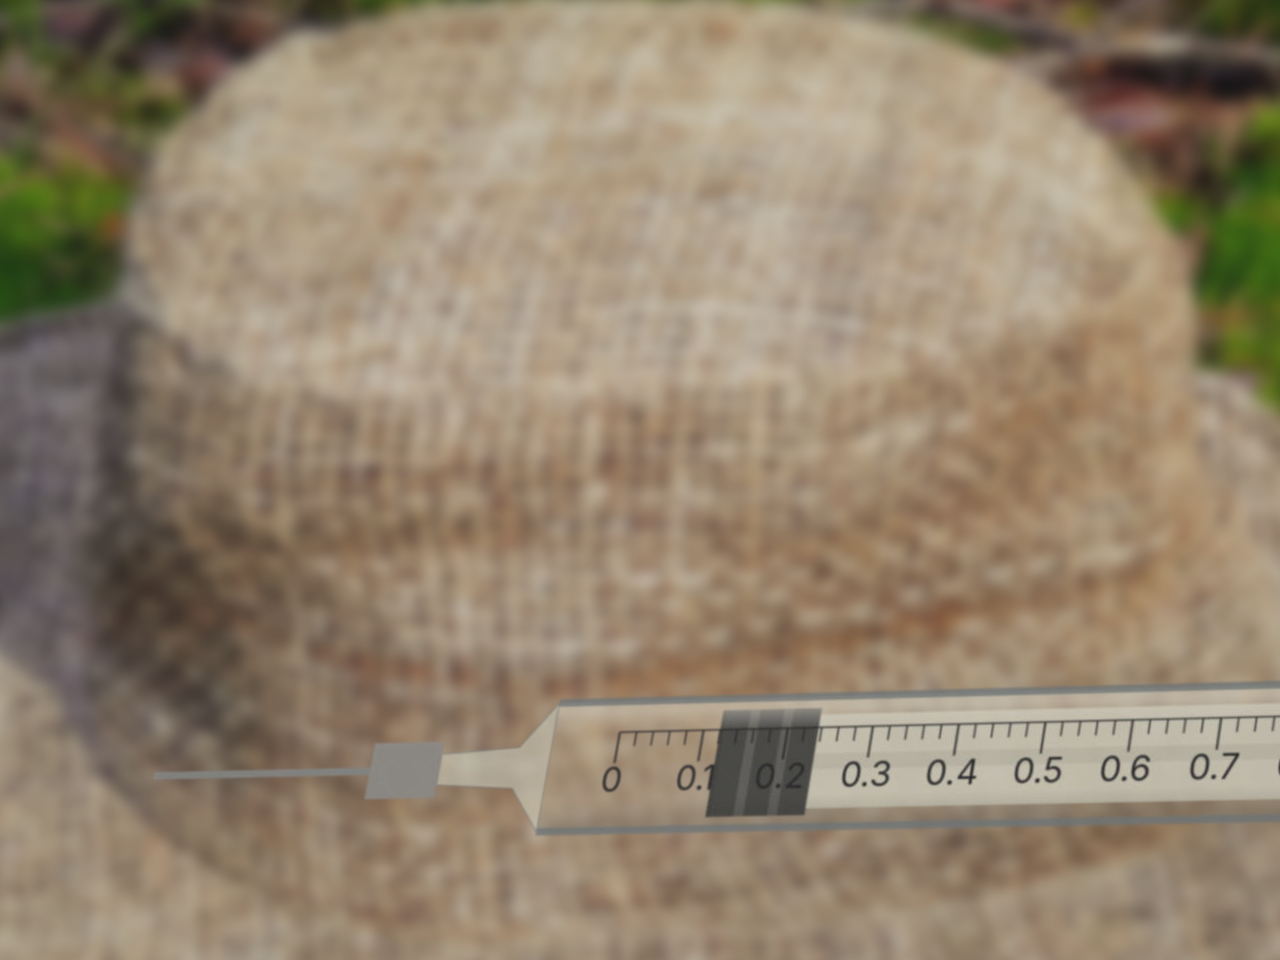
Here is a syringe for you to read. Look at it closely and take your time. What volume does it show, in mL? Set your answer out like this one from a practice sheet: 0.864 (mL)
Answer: 0.12 (mL)
